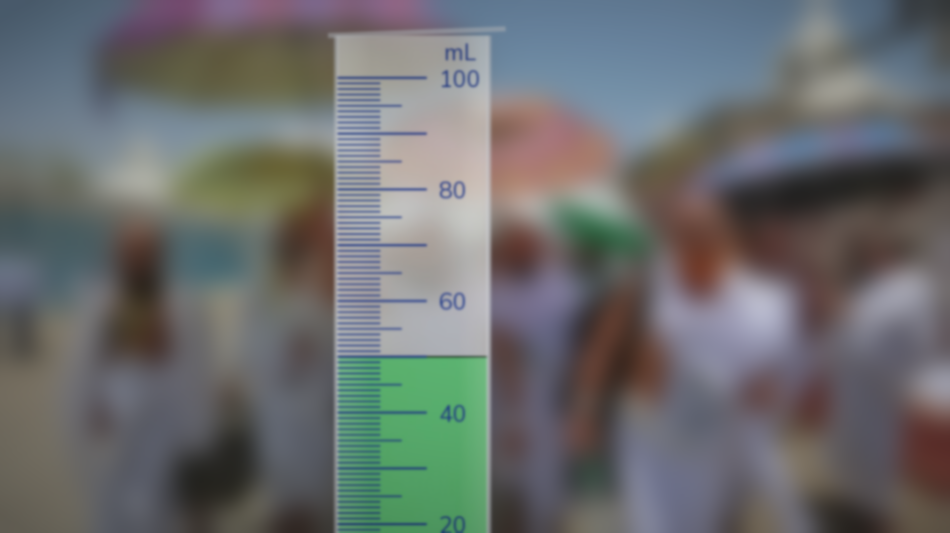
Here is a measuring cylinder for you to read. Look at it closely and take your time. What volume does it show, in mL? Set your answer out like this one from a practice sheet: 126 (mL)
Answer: 50 (mL)
